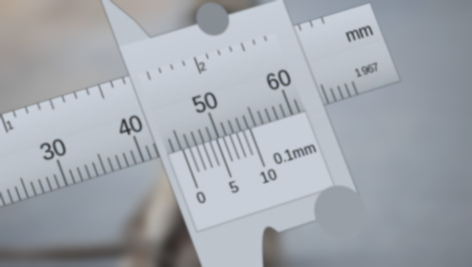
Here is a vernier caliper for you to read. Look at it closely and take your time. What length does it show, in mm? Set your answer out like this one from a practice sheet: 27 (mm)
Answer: 45.2 (mm)
